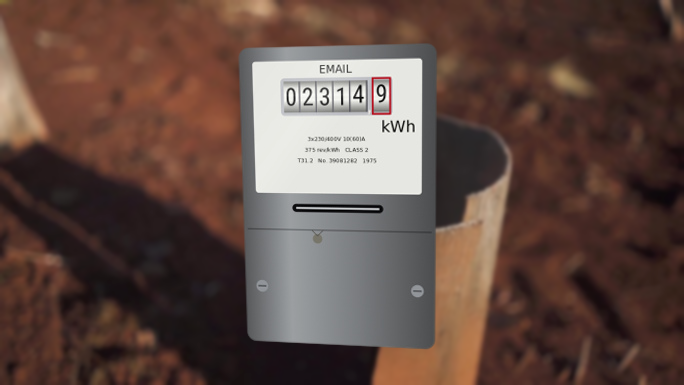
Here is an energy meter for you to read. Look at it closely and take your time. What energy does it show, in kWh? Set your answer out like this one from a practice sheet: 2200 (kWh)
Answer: 2314.9 (kWh)
